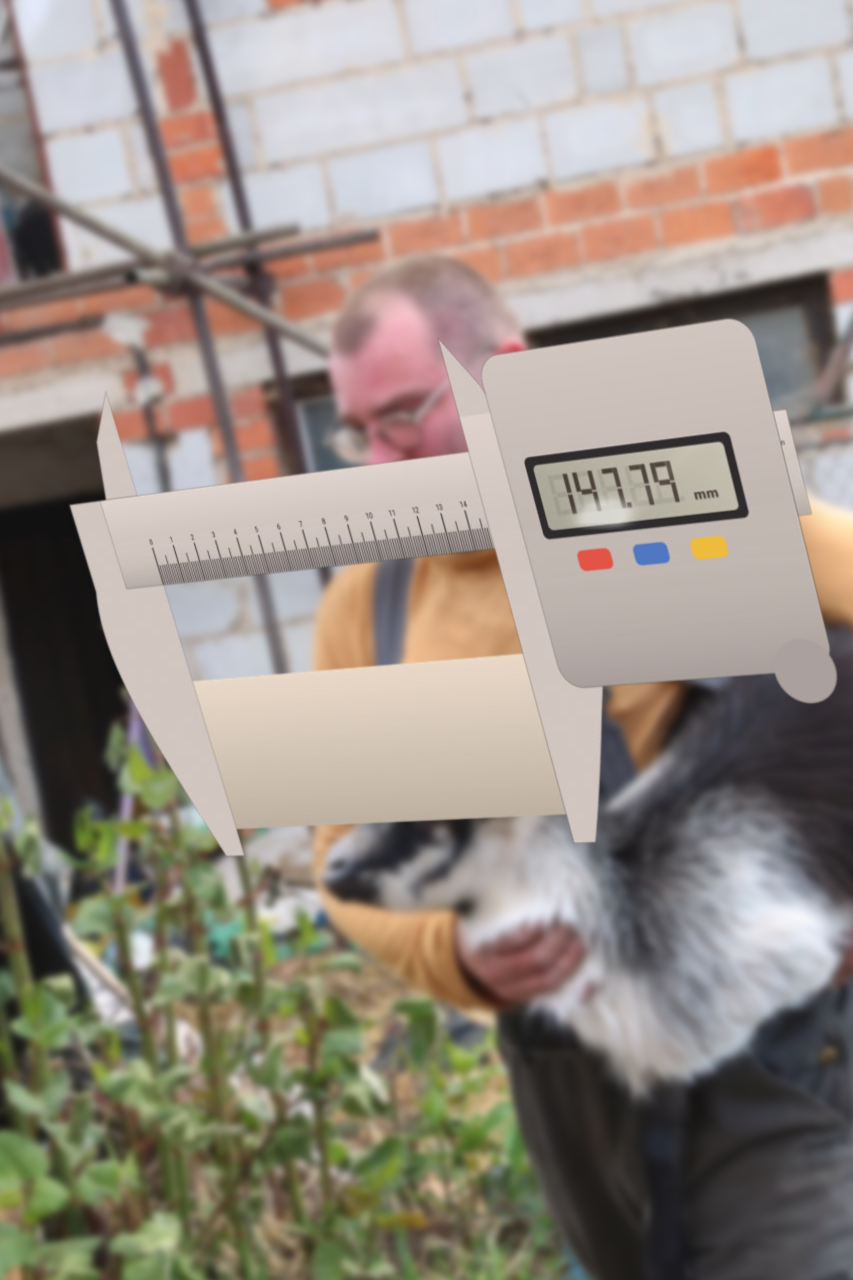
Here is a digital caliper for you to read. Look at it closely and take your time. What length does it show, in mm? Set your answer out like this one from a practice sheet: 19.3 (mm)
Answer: 147.79 (mm)
